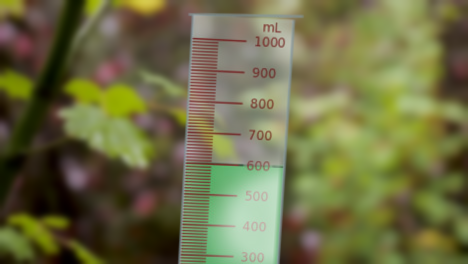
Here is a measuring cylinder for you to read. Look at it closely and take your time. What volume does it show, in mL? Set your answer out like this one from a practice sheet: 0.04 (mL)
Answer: 600 (mL)
